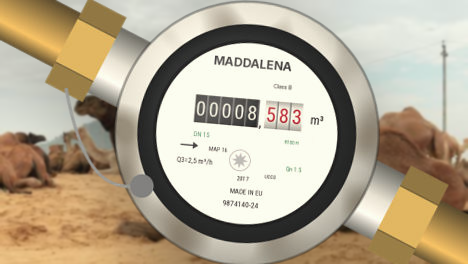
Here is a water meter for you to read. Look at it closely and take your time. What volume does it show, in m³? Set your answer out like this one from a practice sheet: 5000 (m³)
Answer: 8.583 (m³)
